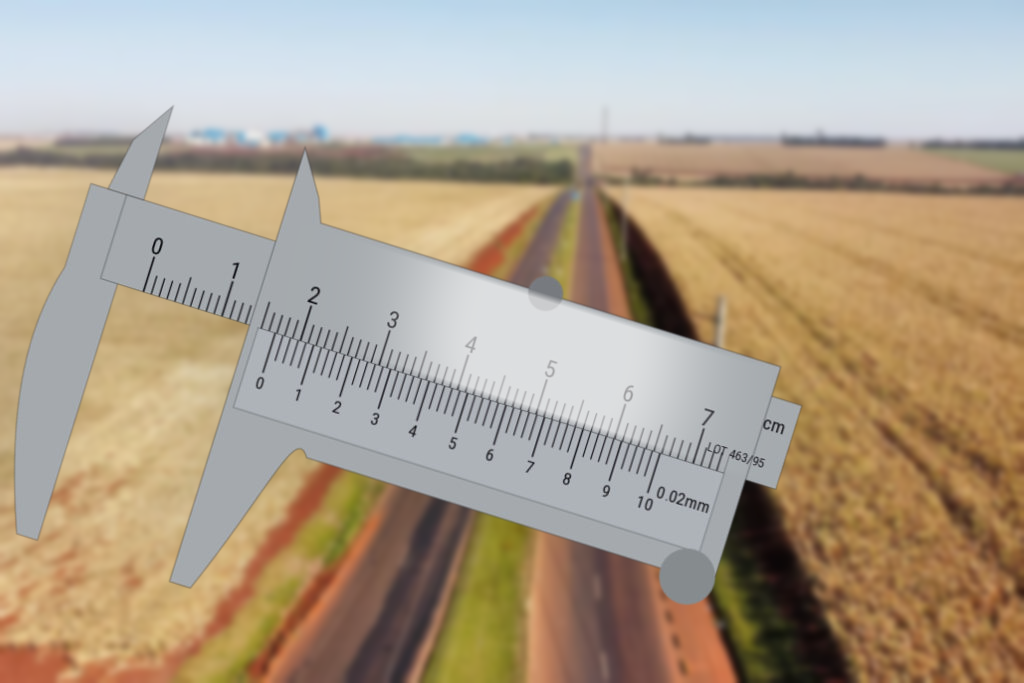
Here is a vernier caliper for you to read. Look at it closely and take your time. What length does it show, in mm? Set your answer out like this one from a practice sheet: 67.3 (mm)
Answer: 16.8 (mm)
